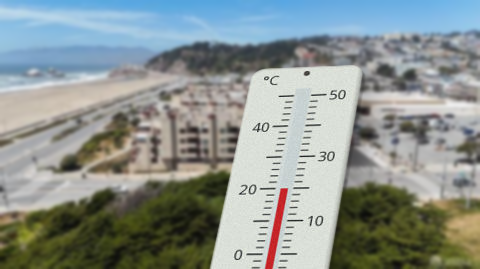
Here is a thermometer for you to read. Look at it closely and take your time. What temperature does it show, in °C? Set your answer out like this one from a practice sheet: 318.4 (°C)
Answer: 20 (°C)
